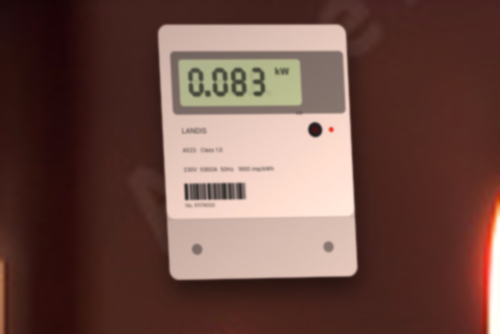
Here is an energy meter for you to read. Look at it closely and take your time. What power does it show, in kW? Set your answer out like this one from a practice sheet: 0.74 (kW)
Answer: 0.083 (kW)
